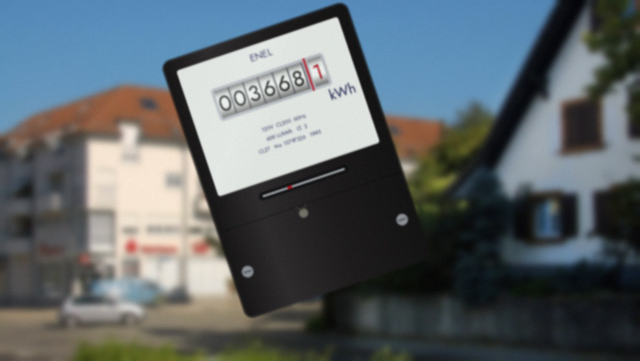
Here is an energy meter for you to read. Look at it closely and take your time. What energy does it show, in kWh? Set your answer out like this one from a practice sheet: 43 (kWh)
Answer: 3668.1 (kWh)
